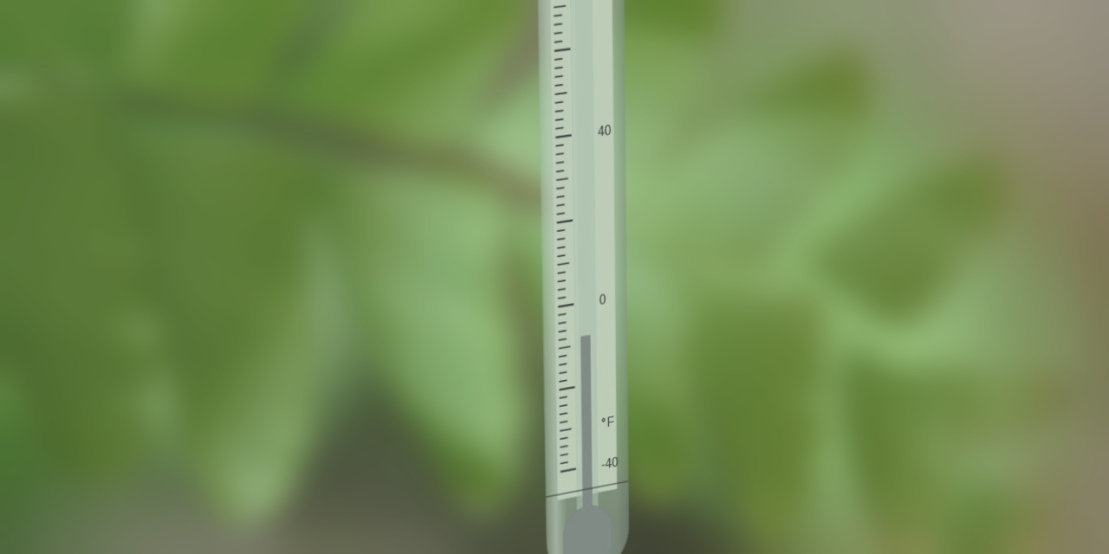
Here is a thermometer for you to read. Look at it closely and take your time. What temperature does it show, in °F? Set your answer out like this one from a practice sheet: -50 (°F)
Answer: -8 (°F)
